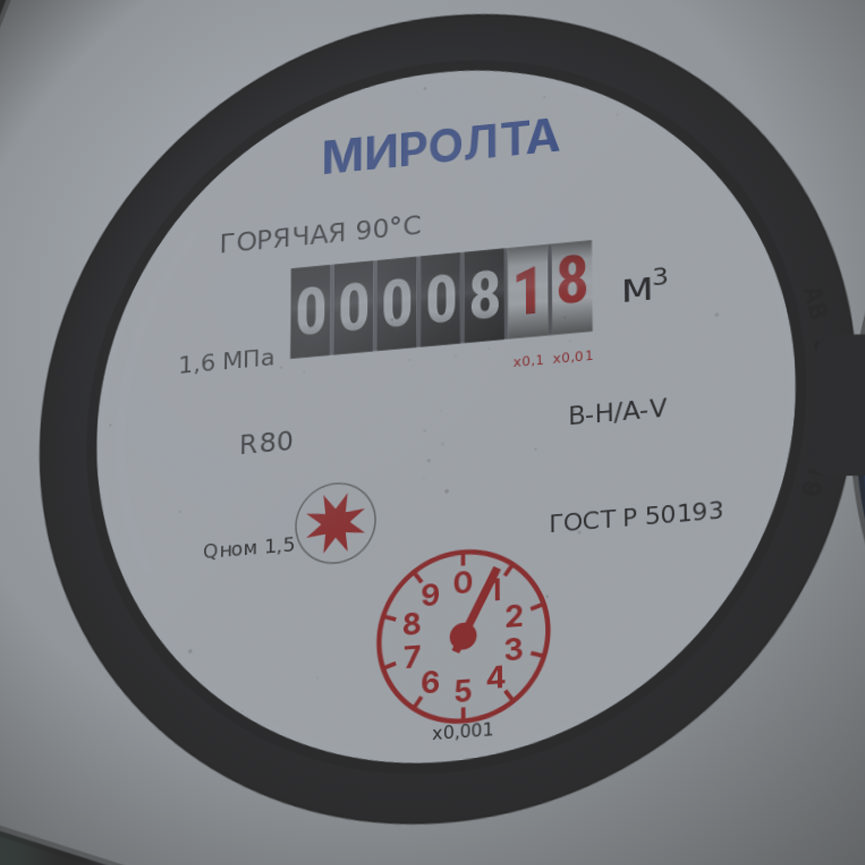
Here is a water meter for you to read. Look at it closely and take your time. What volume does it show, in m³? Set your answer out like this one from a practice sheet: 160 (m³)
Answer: 8.180 (m³)
